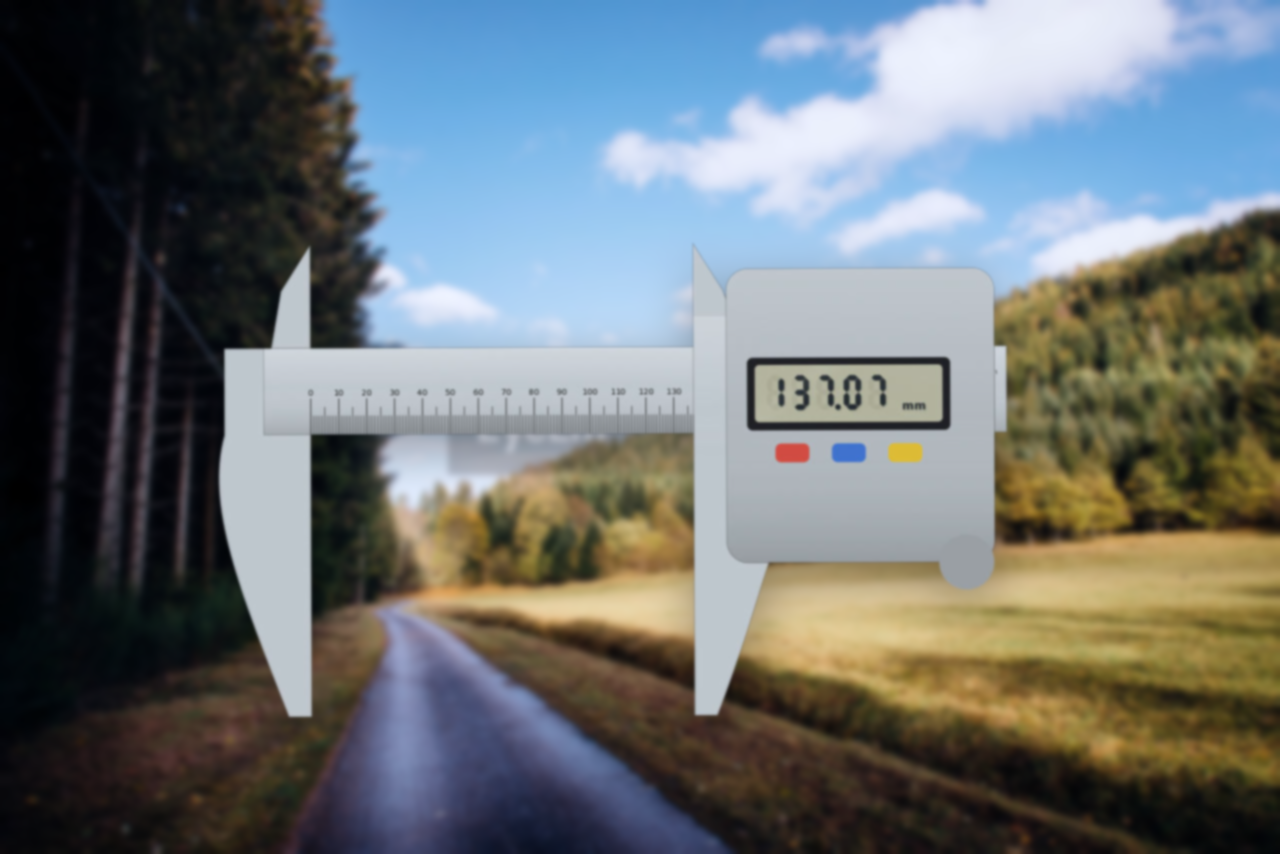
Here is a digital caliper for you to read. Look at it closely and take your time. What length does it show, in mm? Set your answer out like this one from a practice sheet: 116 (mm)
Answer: 137.07 (mm)
